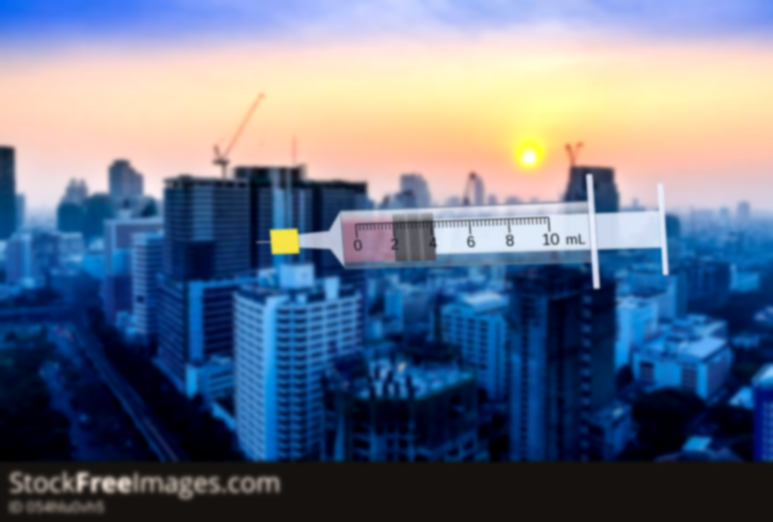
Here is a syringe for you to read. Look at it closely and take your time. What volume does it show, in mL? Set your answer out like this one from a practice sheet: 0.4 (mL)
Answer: 2 (mL)
